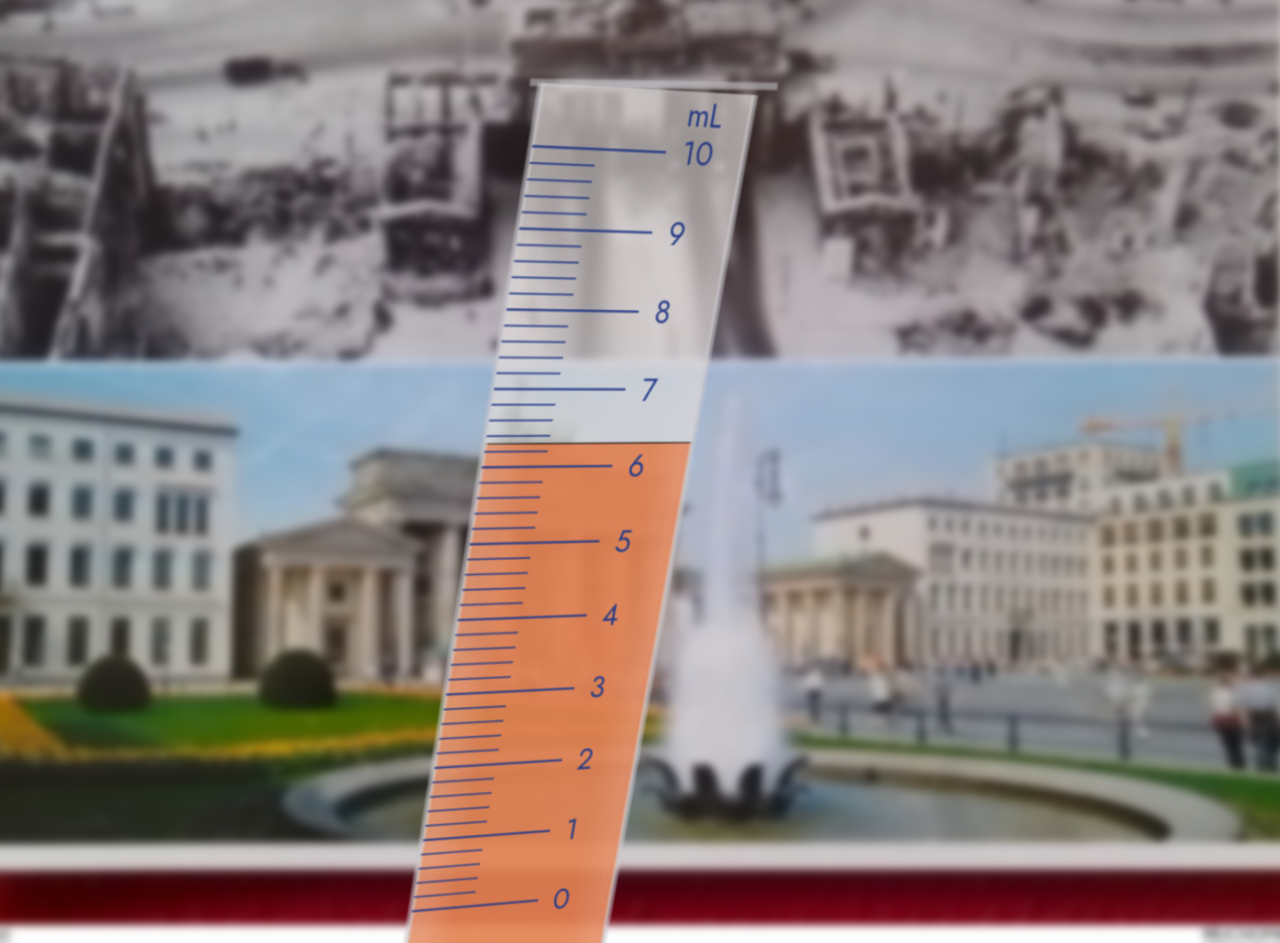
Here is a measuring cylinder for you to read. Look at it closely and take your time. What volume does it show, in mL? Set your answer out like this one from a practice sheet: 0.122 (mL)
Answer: 6.3 (mL)
